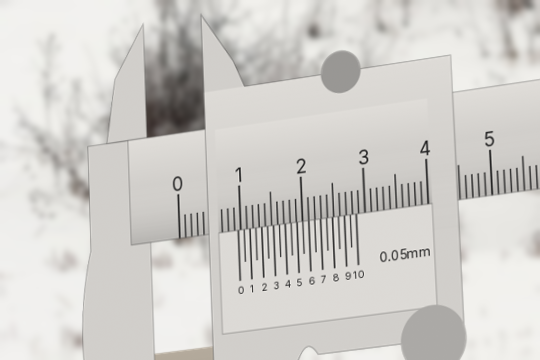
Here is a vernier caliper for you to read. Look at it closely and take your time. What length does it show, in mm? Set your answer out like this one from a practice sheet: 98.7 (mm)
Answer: 9.6 (mm)
